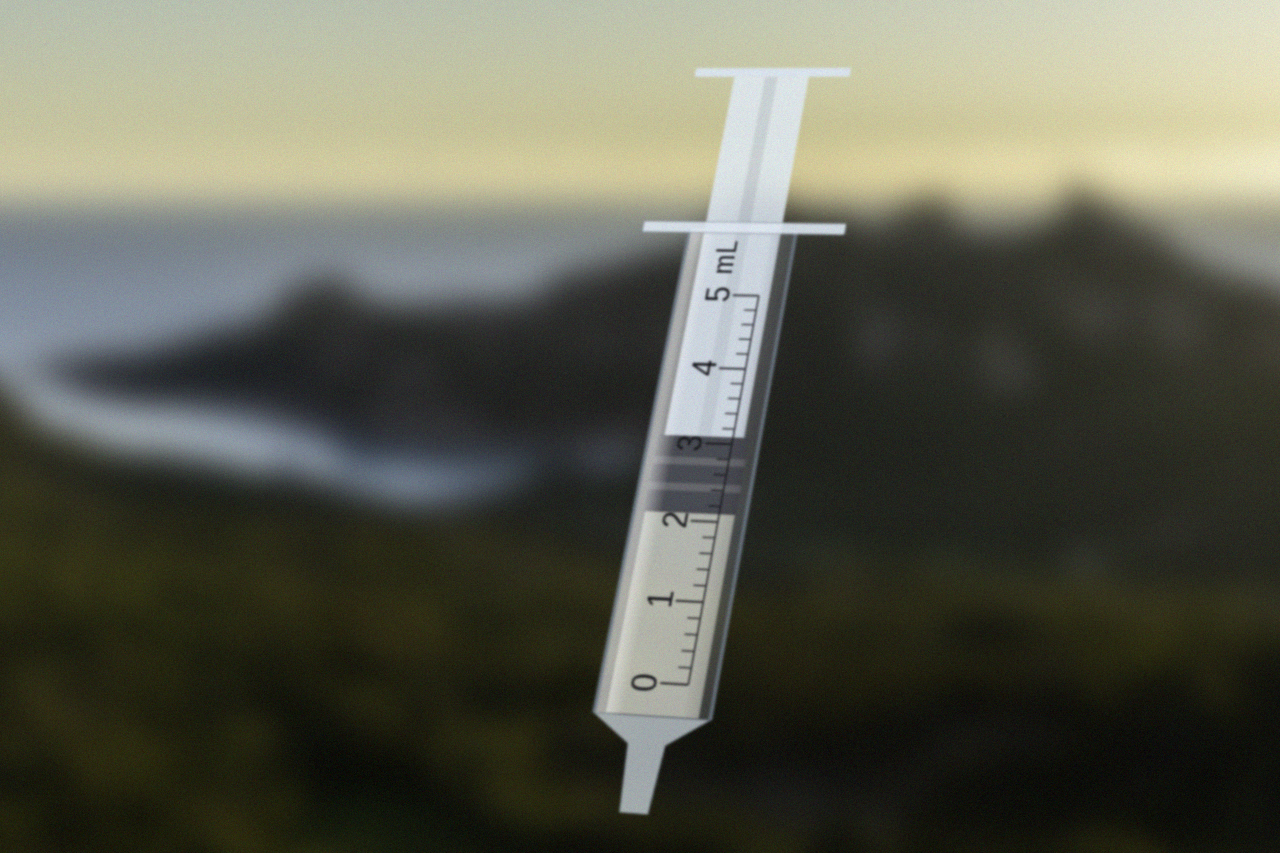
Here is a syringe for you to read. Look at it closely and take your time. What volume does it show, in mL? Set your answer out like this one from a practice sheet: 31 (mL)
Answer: 2.1 (mL)
